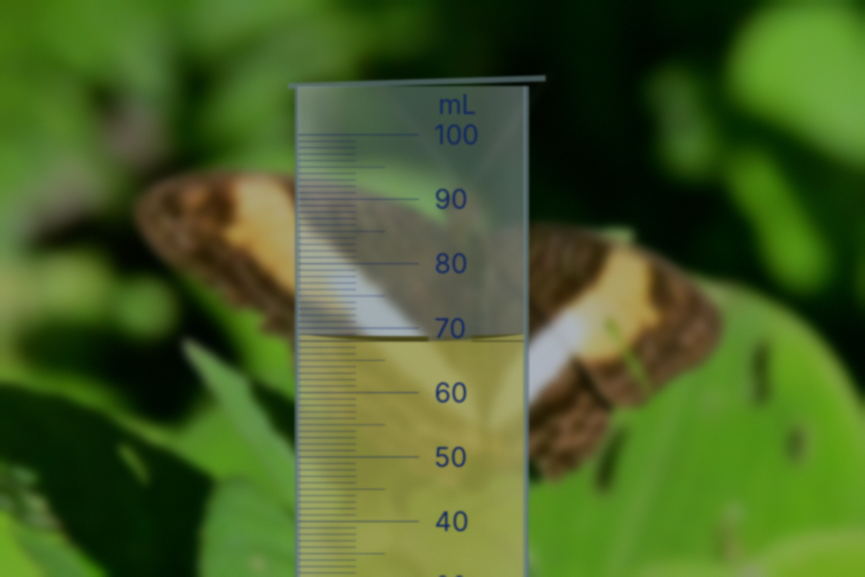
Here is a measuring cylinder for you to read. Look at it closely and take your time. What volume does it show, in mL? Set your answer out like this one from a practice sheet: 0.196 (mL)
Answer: 68 (mL)
